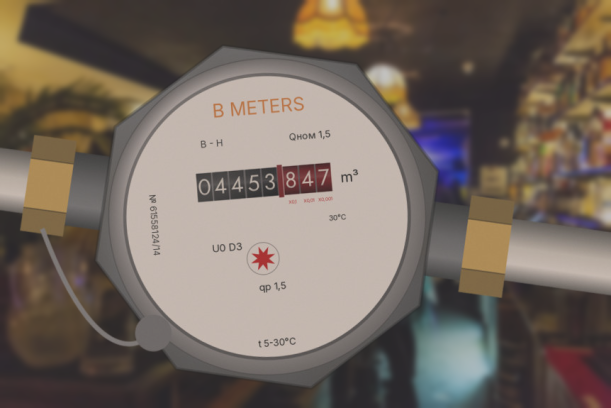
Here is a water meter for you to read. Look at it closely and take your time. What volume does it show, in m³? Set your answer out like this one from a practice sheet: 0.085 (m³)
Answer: 4453.847 (m³)
